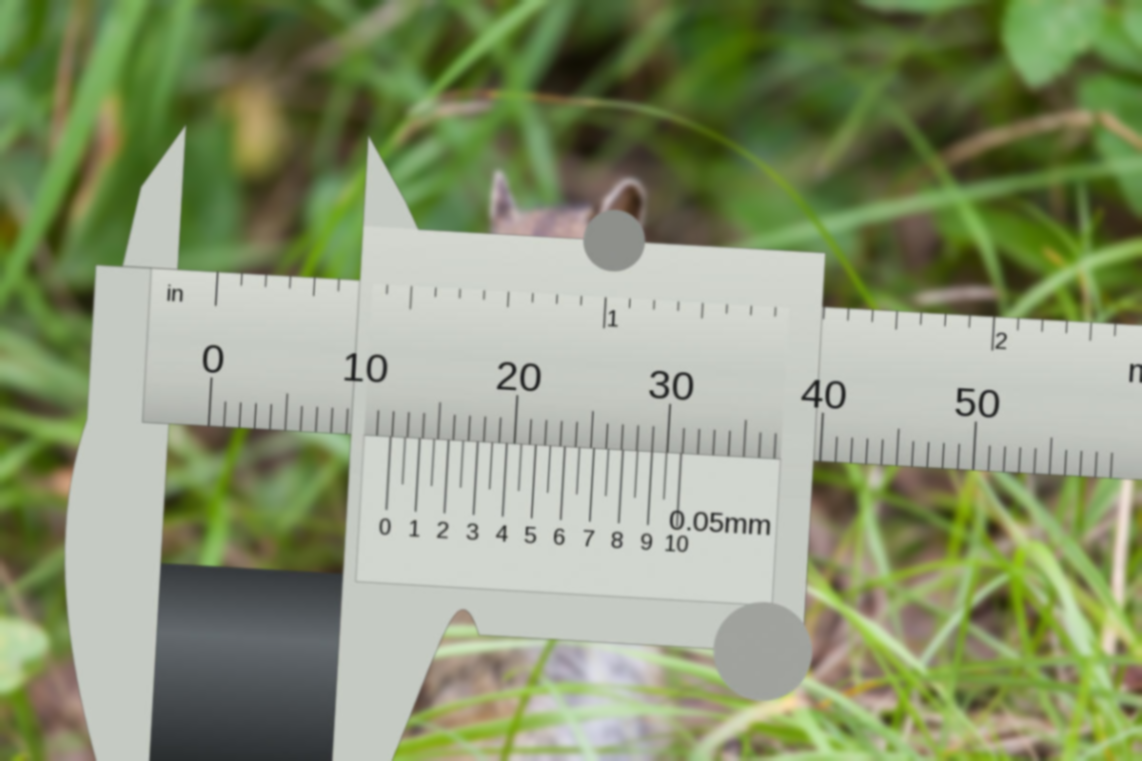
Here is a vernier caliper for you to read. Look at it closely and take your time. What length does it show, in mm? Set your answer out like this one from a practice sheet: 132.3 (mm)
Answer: 11.9 (mm)
